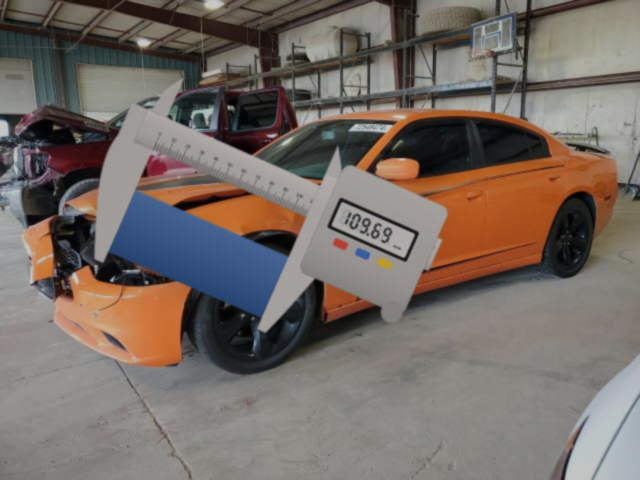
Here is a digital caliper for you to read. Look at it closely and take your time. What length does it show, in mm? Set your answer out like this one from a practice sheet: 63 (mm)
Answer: 109.69 (mm)
